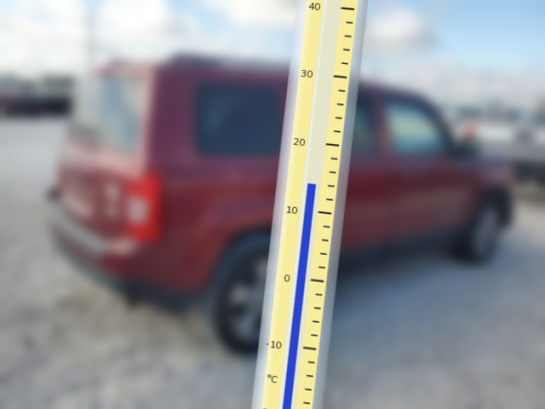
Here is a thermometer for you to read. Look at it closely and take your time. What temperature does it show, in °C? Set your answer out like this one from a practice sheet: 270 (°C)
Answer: 14 (°C)
